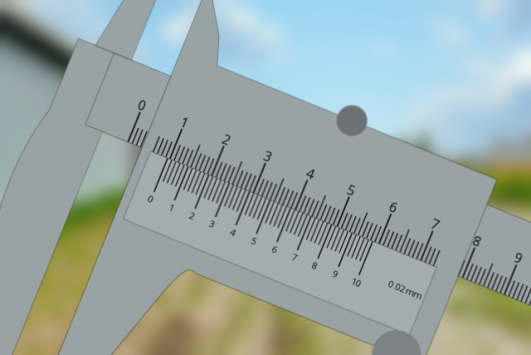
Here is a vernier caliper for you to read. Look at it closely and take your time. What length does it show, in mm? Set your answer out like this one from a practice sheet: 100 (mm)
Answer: 9.5 (mm)
